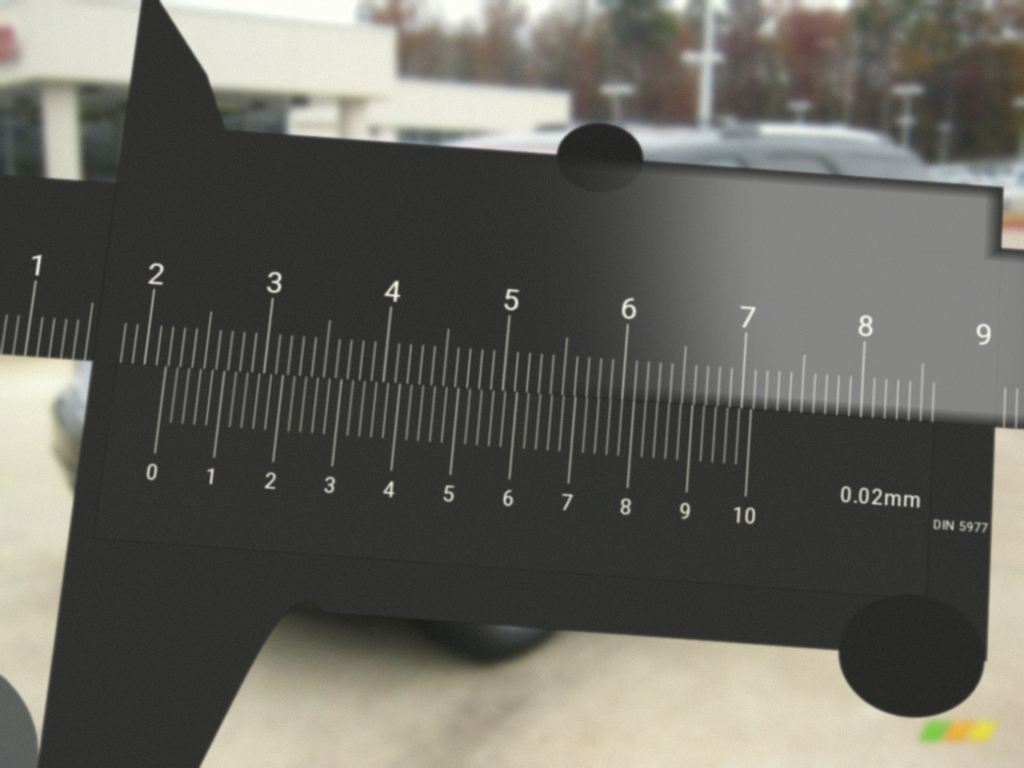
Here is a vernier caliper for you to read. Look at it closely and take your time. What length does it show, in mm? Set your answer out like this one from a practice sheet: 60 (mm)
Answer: 21.8 (mm)
